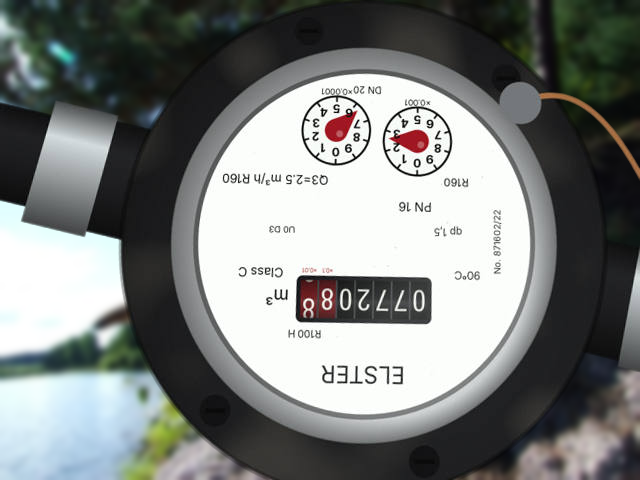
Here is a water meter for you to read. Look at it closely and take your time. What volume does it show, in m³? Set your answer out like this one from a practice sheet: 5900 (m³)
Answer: 7720.8826 (m³)
